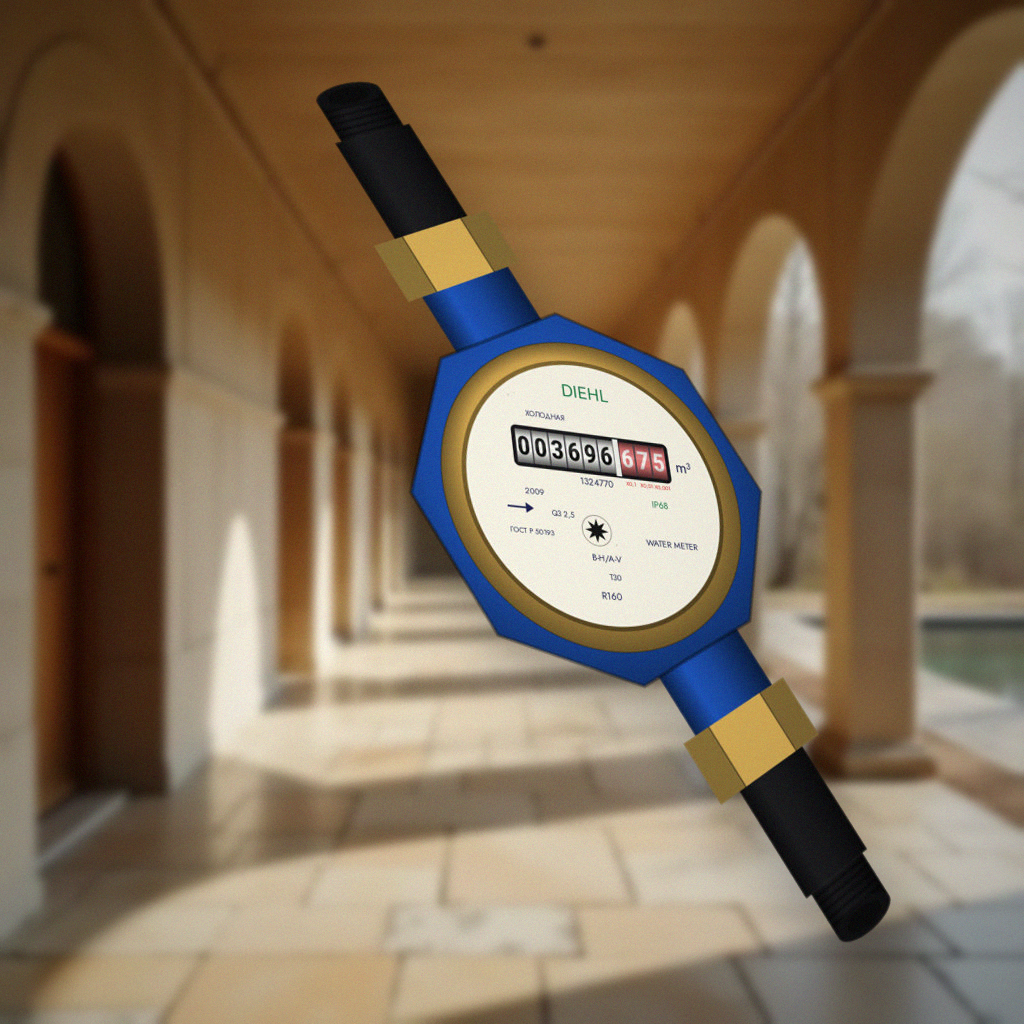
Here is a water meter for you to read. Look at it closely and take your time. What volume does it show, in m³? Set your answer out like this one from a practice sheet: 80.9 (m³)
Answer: 3696.675 (m³)
